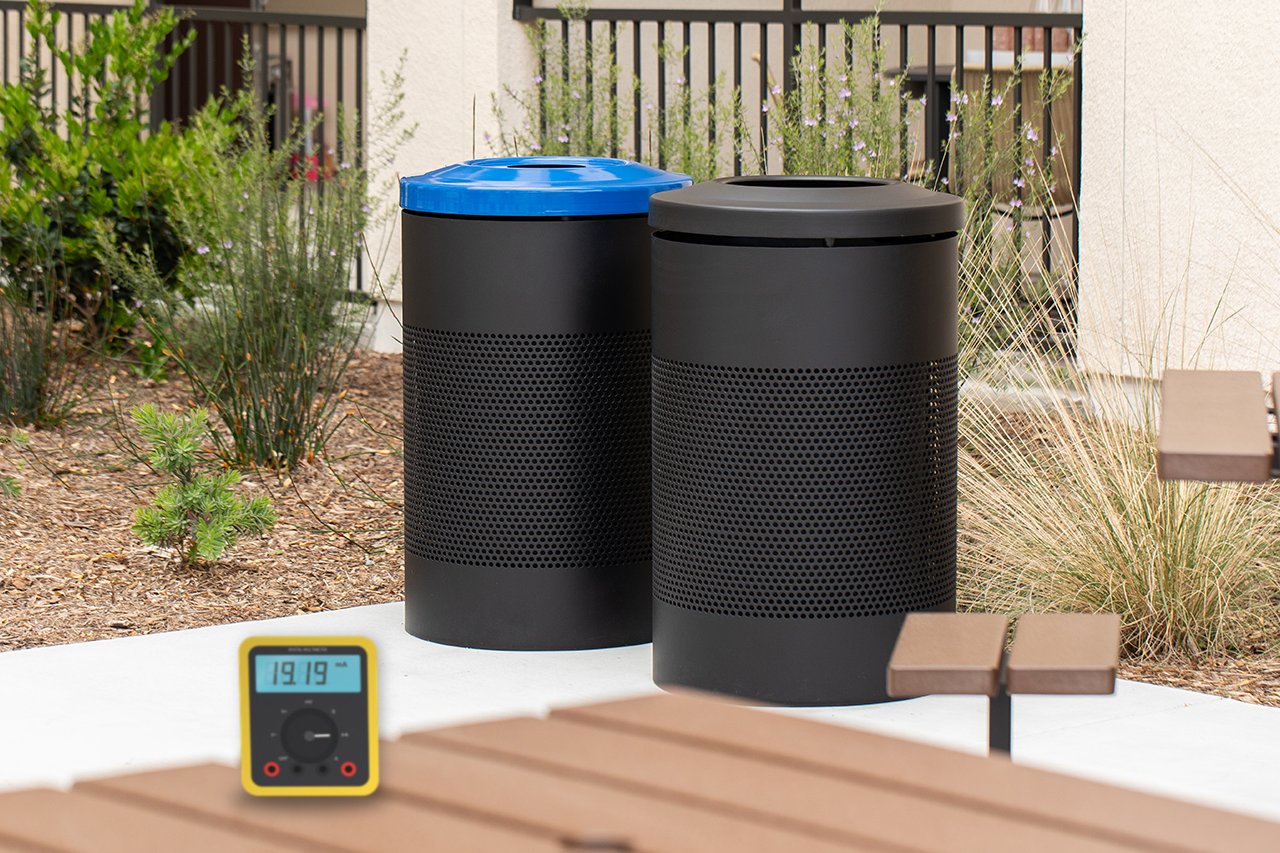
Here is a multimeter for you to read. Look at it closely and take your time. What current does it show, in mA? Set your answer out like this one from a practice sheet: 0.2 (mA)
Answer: 19.19 (mA)
